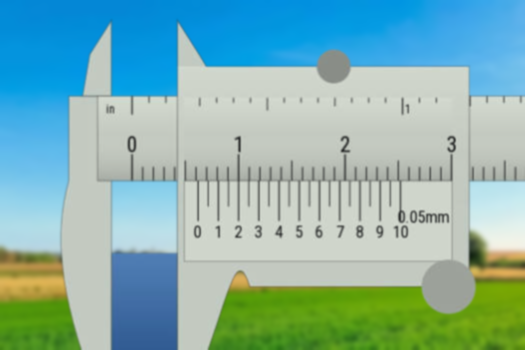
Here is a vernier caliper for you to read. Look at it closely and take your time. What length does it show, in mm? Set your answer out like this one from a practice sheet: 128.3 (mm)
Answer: 6.2 (mm)
